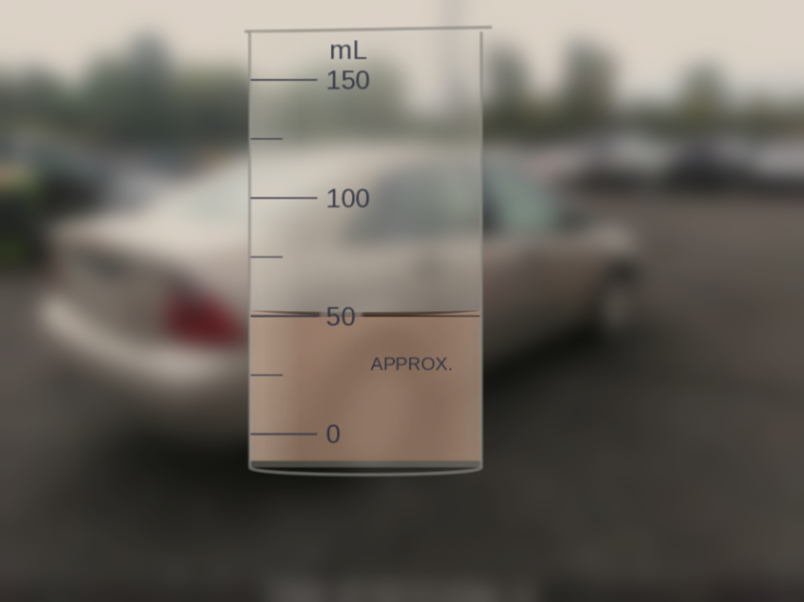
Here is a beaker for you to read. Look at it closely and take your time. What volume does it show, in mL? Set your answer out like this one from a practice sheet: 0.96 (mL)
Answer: 50 (mL)
